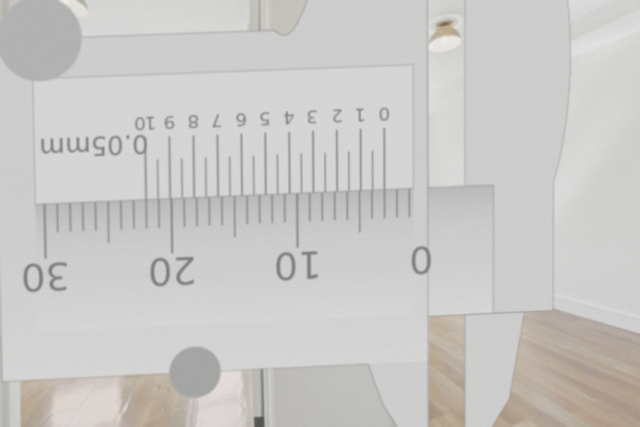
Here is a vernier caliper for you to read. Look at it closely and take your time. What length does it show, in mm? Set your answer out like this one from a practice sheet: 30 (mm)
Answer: 3.0 (mm)
